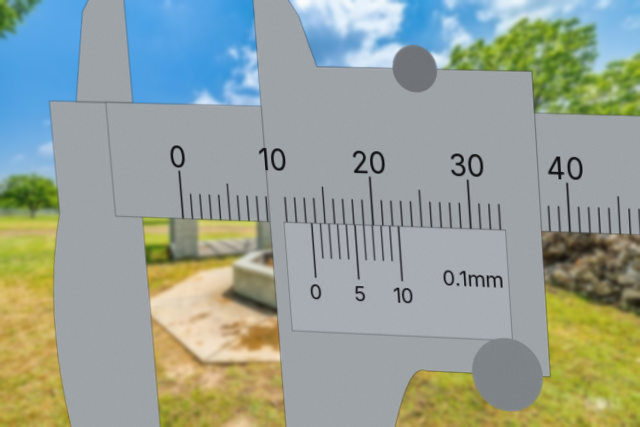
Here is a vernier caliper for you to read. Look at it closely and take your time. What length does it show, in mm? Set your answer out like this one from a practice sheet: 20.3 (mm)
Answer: 13.6 (mm)
